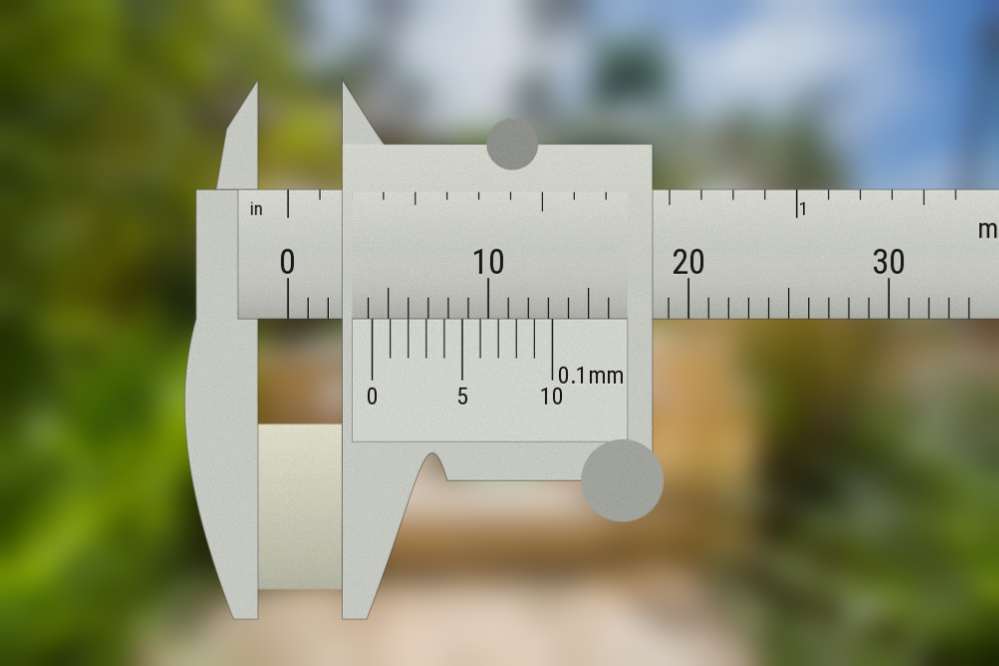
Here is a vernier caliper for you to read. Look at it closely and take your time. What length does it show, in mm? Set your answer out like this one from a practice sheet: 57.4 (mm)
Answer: 4.2 (mm)
